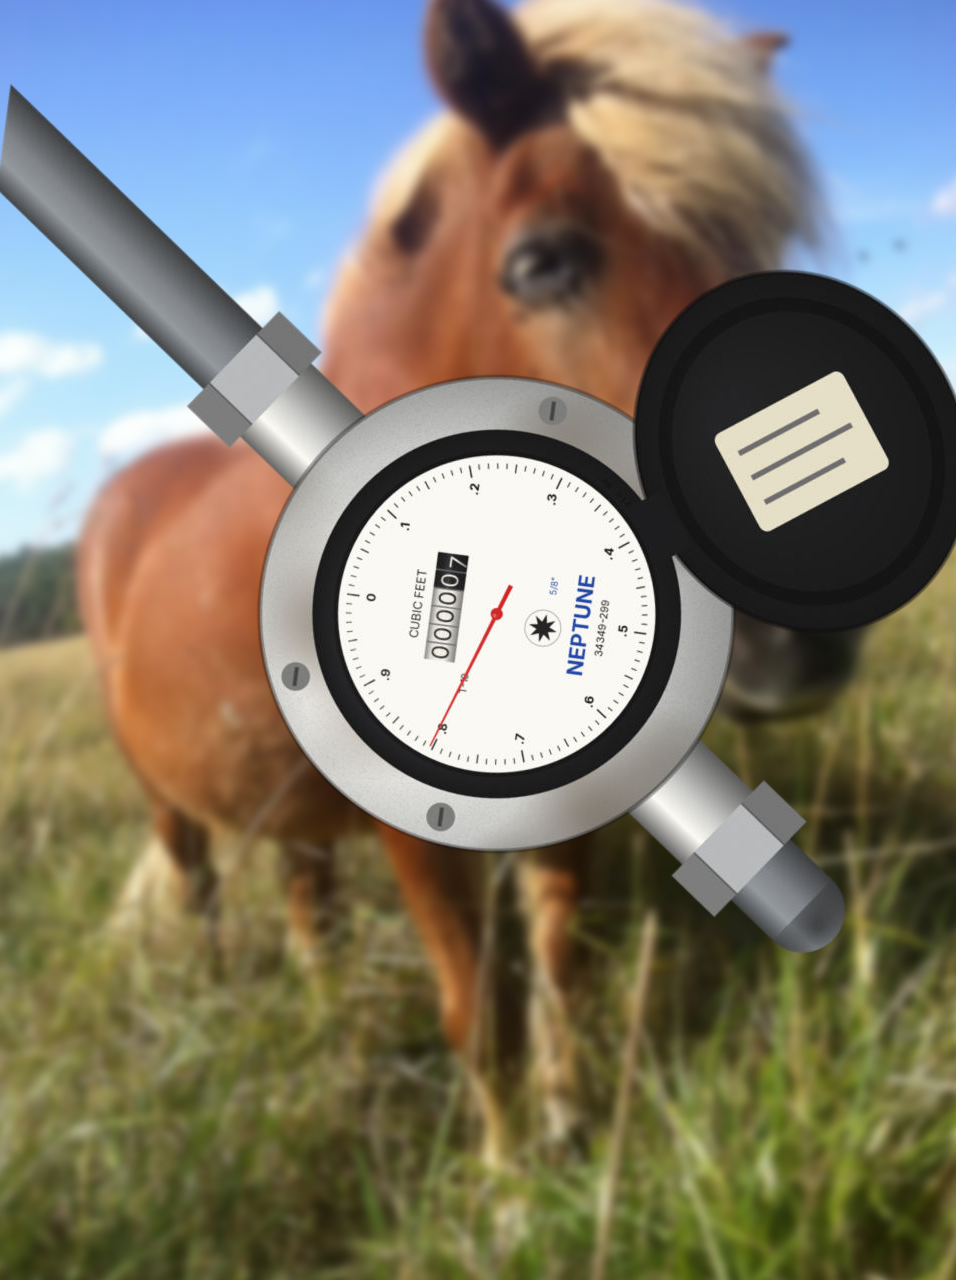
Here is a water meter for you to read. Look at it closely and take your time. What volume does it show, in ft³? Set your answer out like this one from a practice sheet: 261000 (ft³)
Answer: 6.80 (ft³)
